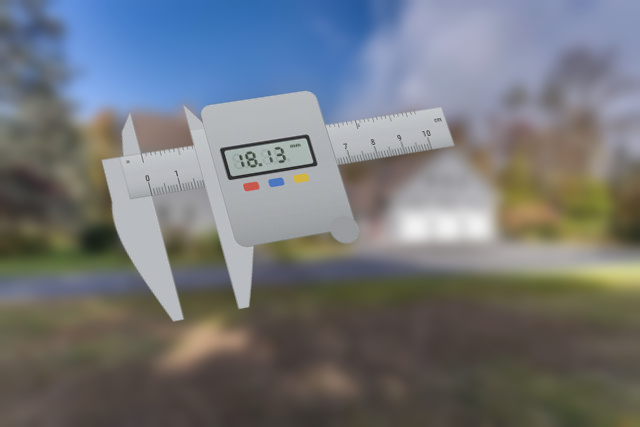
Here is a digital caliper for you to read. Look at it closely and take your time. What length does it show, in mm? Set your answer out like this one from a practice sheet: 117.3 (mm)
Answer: 18.13 (mm)
